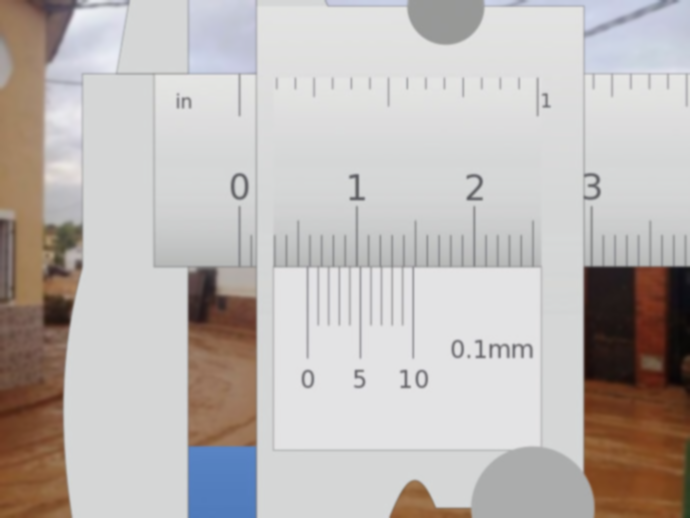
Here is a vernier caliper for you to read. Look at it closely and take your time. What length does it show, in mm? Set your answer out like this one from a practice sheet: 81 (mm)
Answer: 5.8 (mm)
